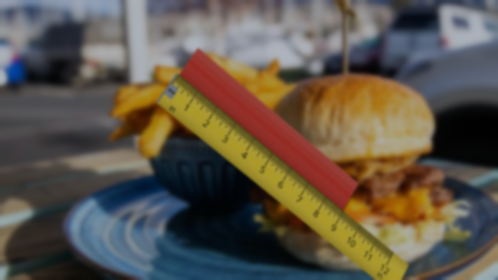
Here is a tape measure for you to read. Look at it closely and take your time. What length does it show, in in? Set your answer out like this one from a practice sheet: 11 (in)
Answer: 9 (in)
